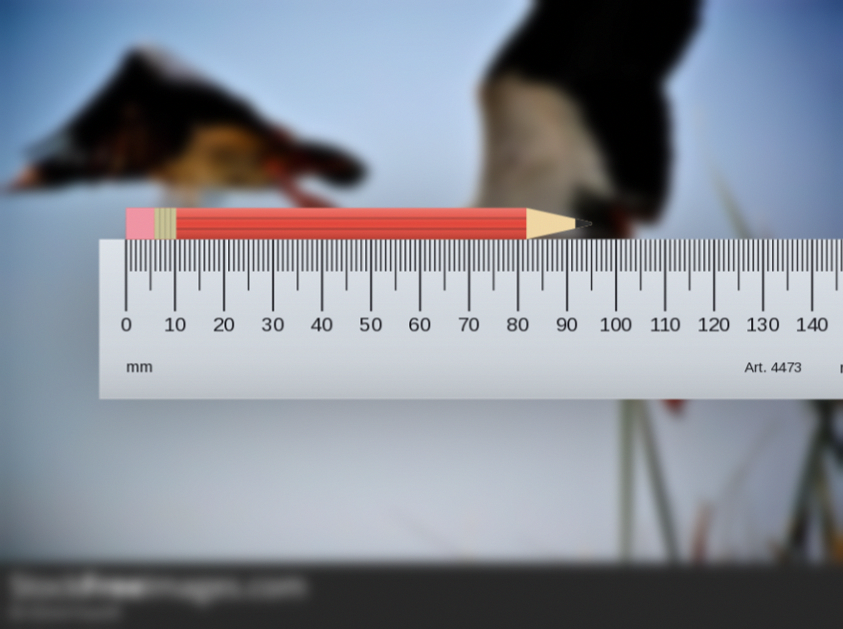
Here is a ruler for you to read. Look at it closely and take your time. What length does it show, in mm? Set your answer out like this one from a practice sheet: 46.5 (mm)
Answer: 95 (mm)
